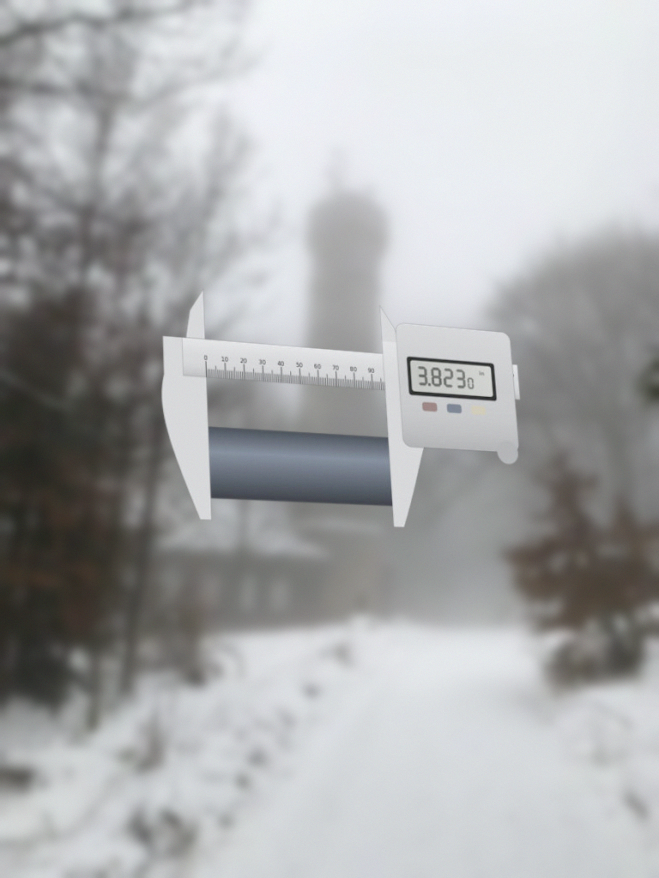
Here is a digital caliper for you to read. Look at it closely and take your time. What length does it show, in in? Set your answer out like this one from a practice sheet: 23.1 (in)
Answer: 3.8230 (in)
